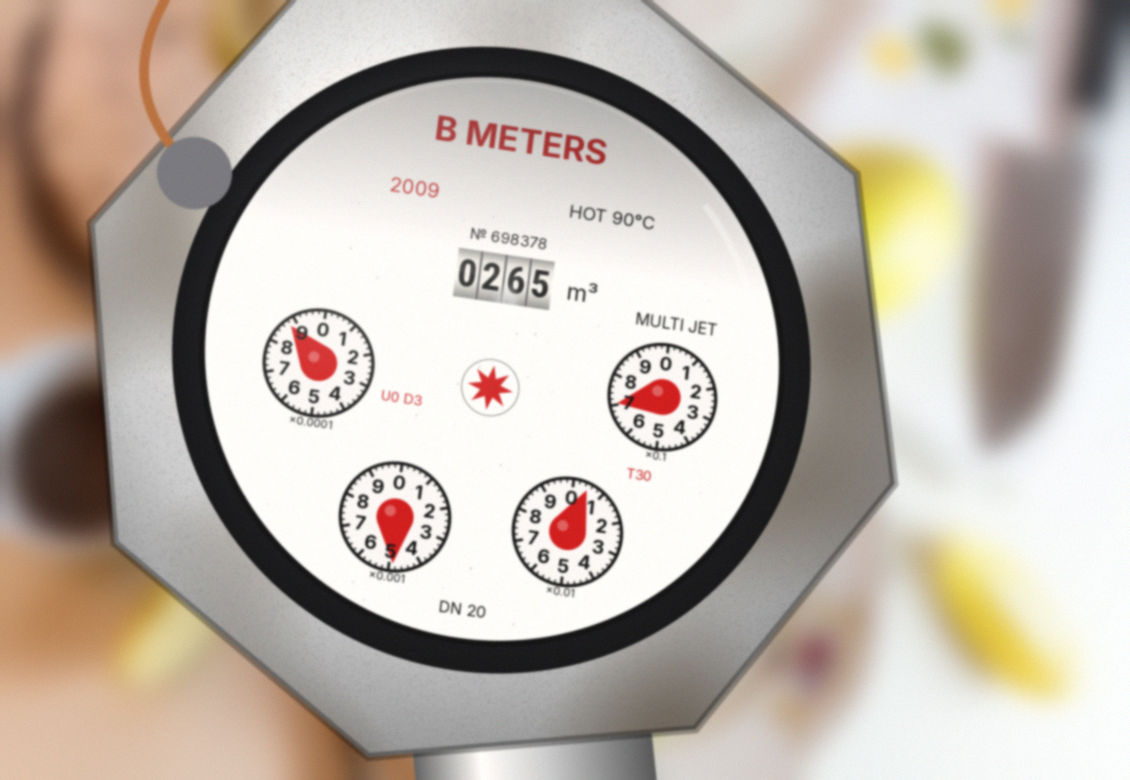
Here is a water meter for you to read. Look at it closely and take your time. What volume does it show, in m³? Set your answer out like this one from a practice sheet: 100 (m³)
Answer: 265.7048 (m³)
